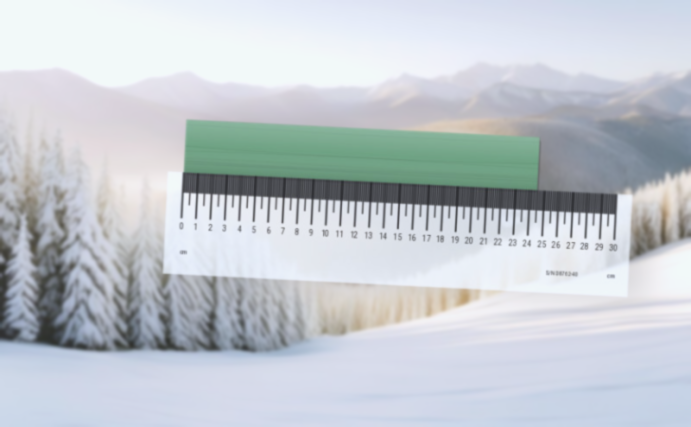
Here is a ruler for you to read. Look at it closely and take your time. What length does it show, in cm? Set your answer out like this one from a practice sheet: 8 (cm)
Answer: 24.5 (cm)
